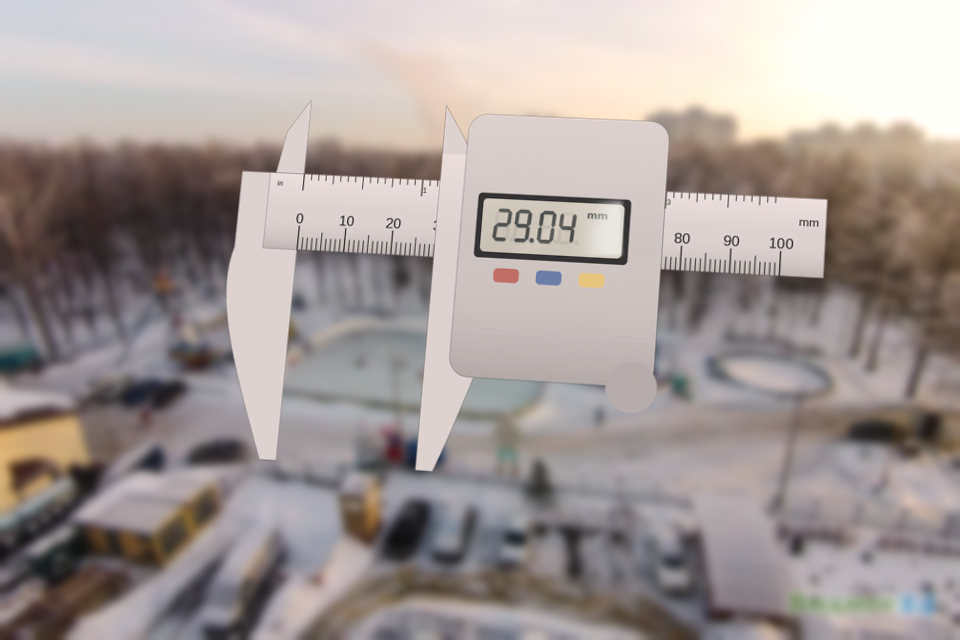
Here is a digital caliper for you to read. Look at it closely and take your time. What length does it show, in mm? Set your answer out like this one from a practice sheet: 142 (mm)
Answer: 29.04 (mm)
